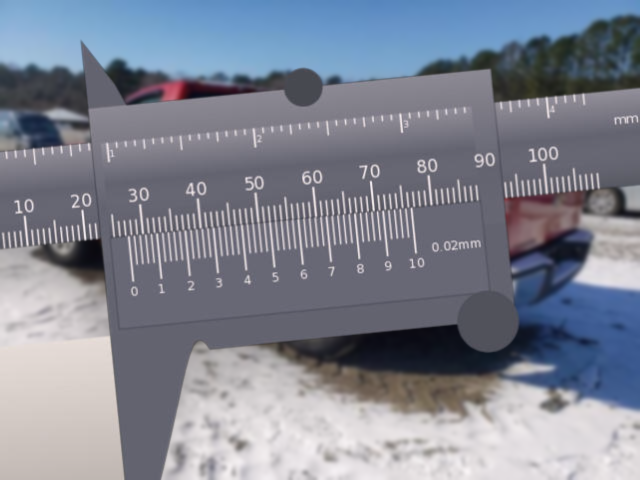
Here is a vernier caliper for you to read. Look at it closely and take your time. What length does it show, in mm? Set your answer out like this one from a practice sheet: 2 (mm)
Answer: 27.5 (mm)
